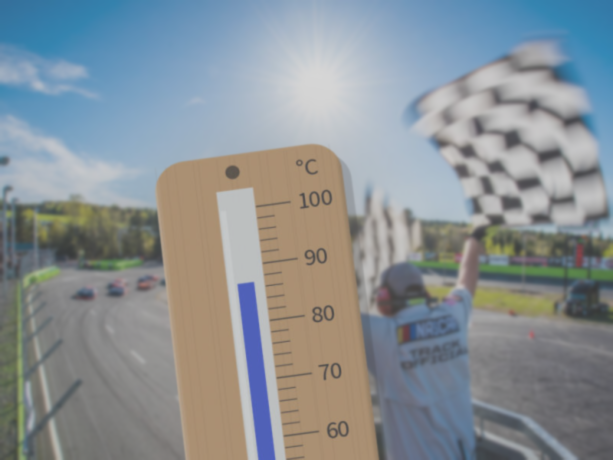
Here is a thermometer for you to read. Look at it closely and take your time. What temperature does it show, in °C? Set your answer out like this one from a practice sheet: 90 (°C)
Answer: 87 (°C)
